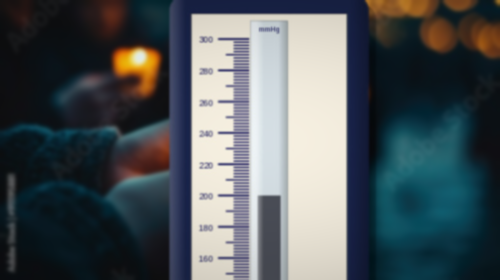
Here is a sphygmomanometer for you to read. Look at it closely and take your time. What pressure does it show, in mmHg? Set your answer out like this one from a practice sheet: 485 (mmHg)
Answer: 200 (mmHg)
